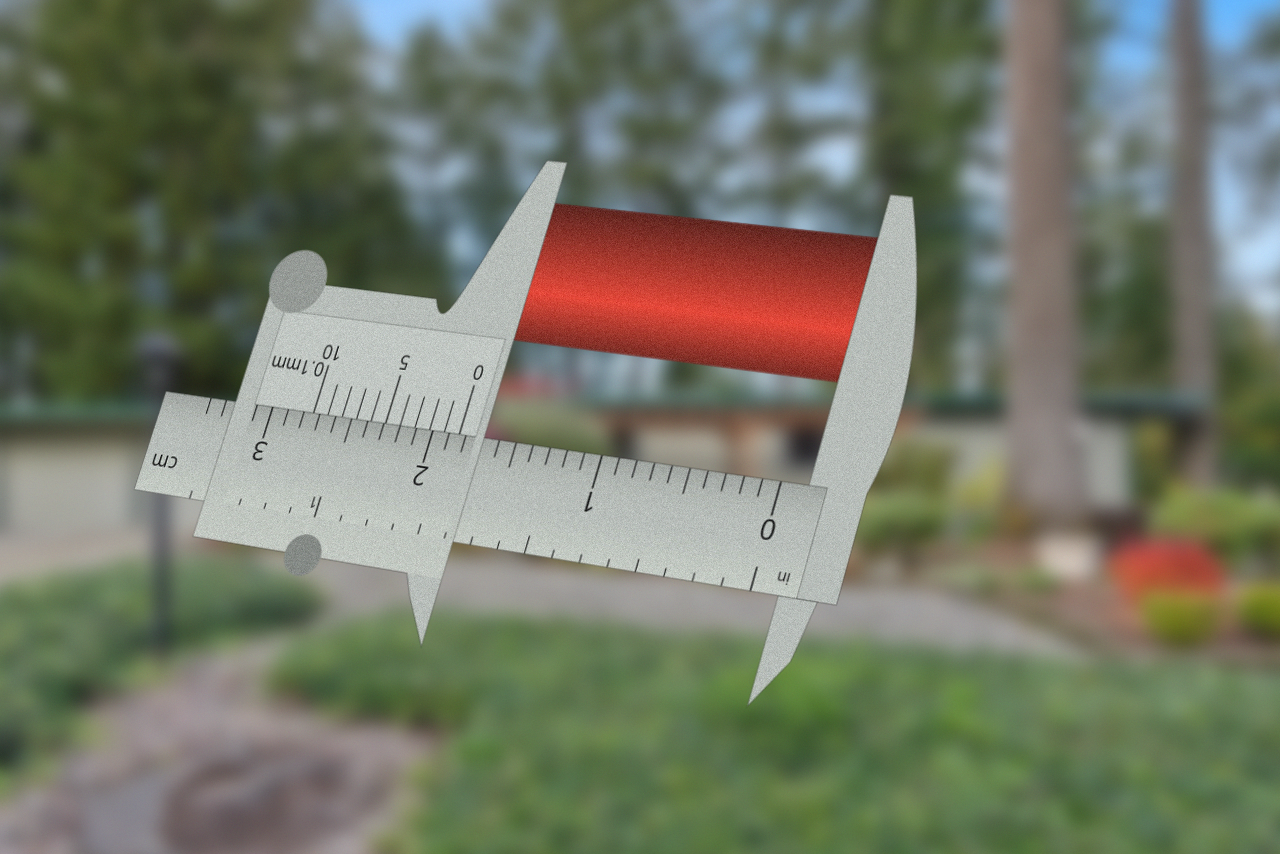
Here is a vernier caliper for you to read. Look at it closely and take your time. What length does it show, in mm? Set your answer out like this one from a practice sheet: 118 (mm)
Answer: 18.4 (mm)
